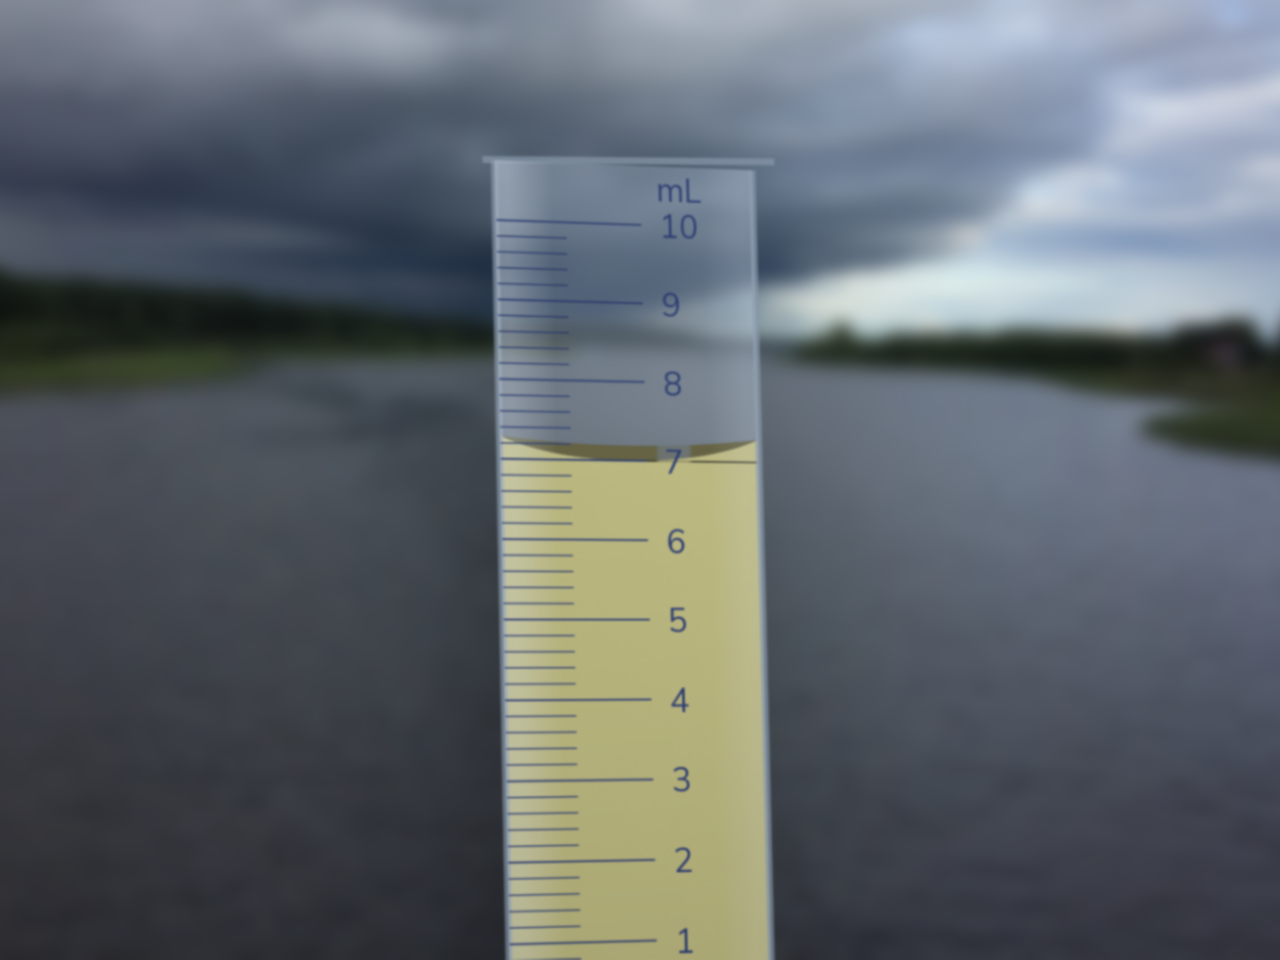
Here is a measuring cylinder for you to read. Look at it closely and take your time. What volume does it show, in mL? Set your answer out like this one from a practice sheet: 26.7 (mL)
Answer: 7 (mL)
